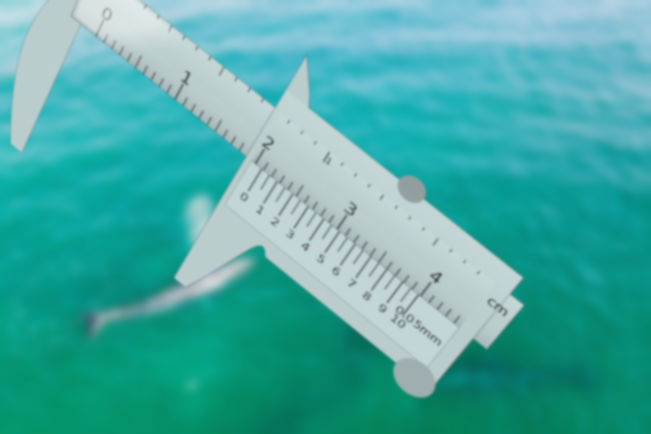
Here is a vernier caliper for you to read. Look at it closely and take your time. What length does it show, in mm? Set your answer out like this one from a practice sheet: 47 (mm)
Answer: 20.8 (mm)
